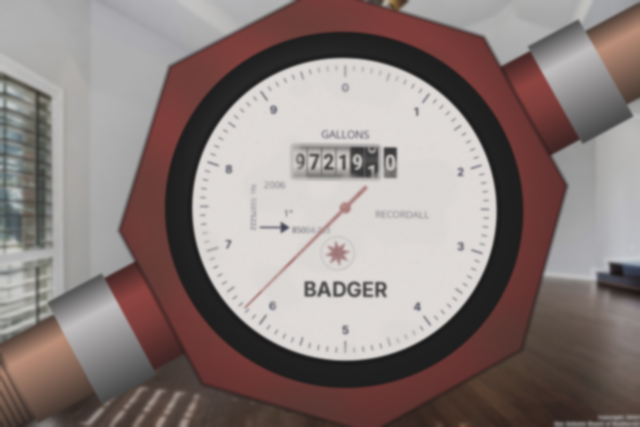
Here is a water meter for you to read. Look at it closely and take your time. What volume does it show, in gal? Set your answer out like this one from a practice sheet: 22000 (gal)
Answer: 9721906.2 (gal)
